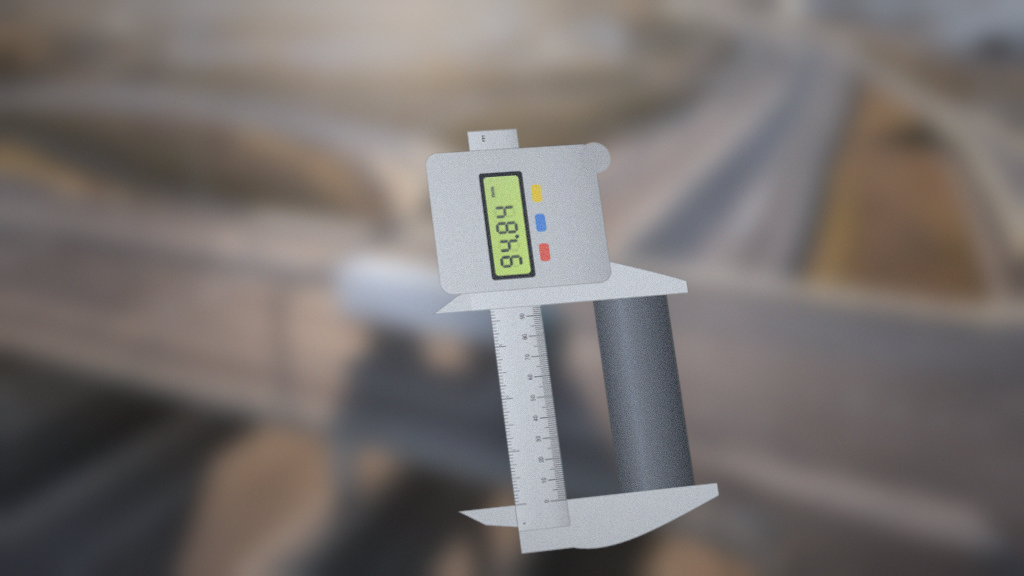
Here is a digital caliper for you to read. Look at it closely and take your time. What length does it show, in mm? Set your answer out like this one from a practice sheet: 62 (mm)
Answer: 94.84 (mm)
